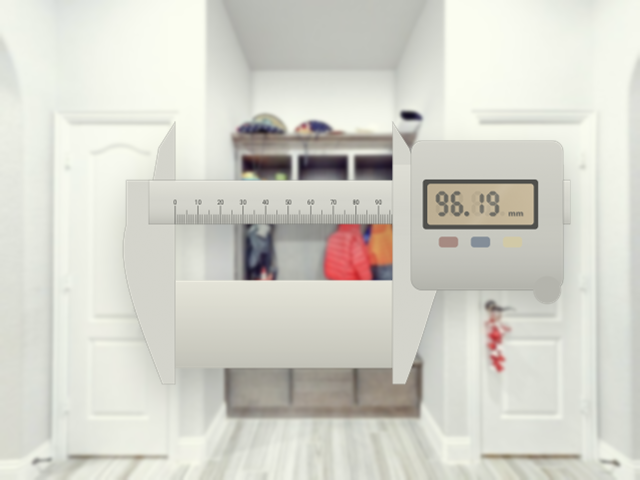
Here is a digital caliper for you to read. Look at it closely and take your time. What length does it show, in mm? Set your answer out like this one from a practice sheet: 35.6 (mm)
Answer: 96.19 (mm)
